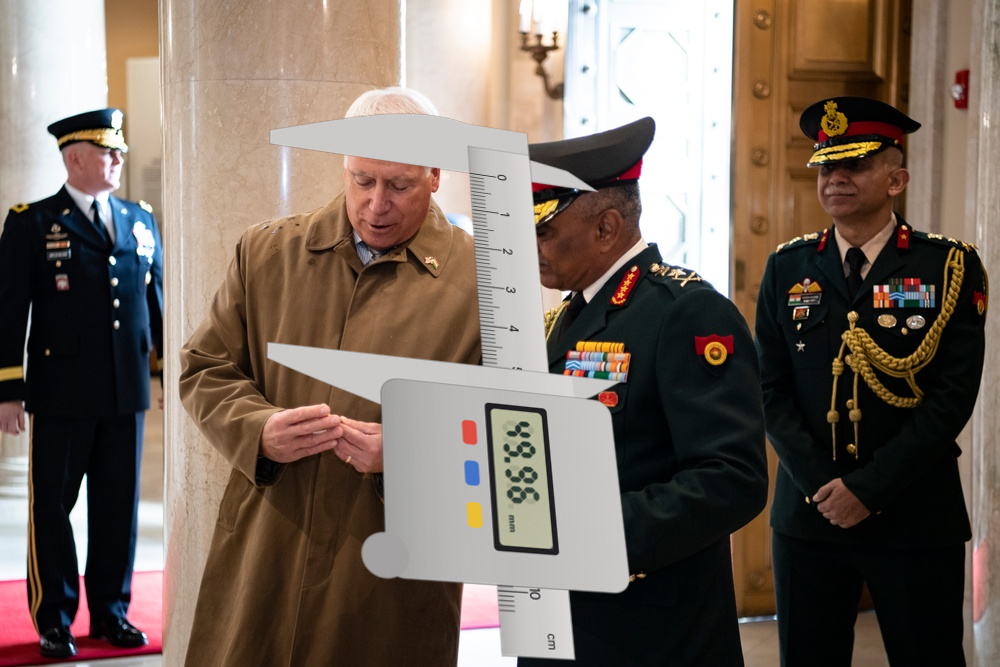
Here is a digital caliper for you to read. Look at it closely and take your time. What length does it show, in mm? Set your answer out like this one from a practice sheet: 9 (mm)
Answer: 49.96 (mm)
